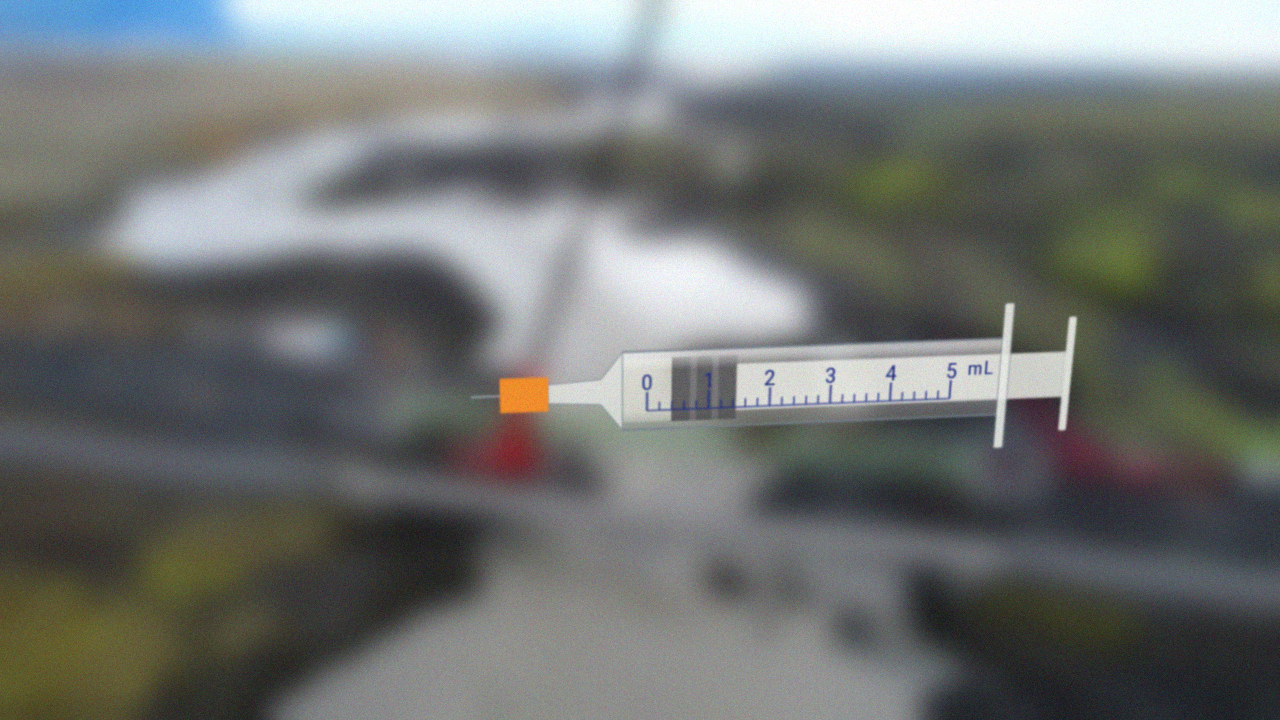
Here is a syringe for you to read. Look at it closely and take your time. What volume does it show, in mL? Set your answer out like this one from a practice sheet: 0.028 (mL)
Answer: 0.4 (mL)
